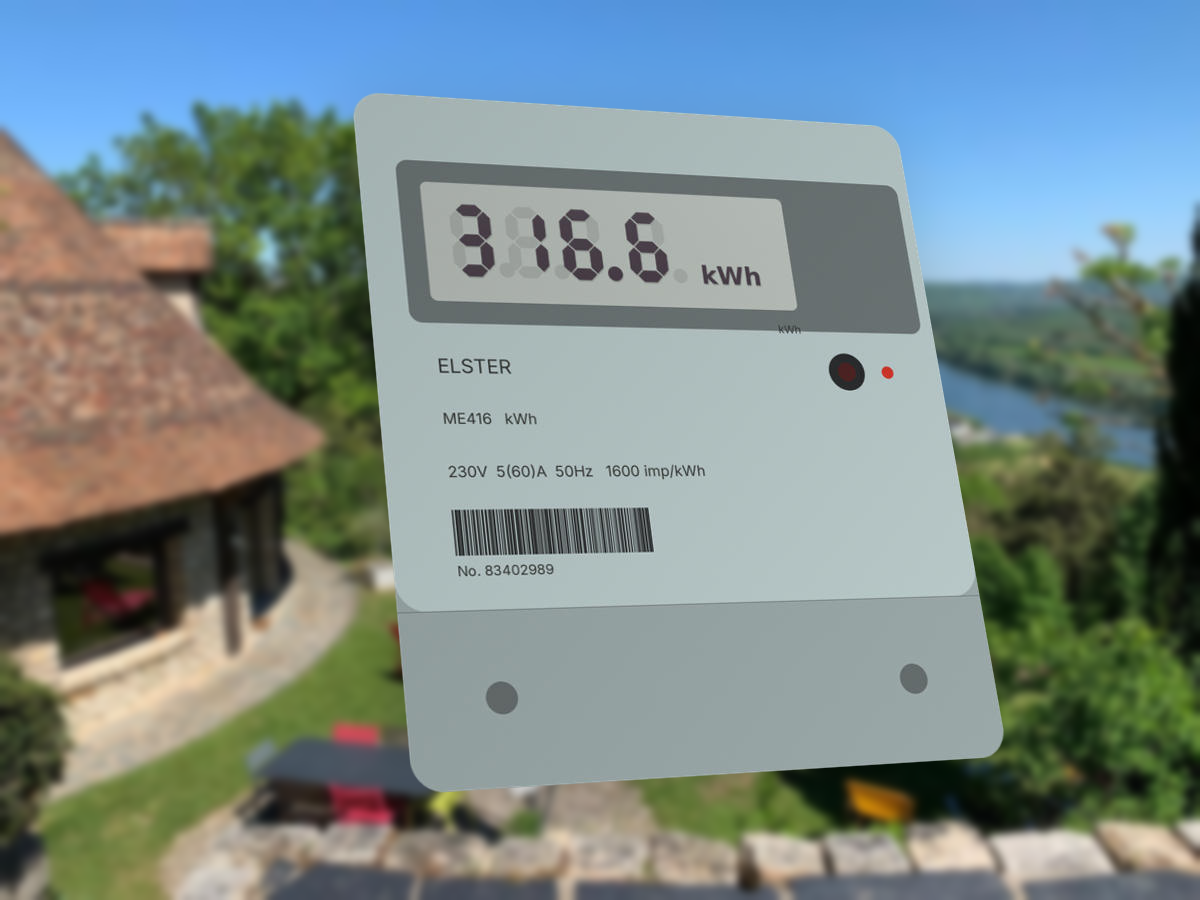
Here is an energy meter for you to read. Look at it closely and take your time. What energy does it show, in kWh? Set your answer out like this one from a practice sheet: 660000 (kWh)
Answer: 316.6 (kWh)
